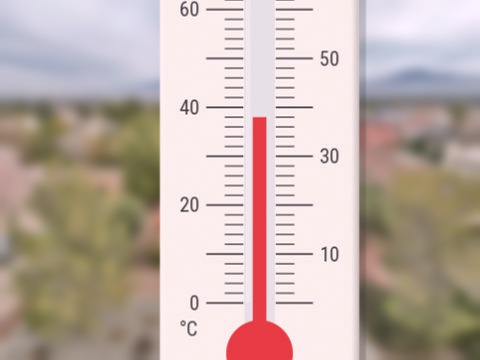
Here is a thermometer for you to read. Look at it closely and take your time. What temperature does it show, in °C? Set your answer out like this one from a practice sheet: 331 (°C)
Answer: 38 (°C)
